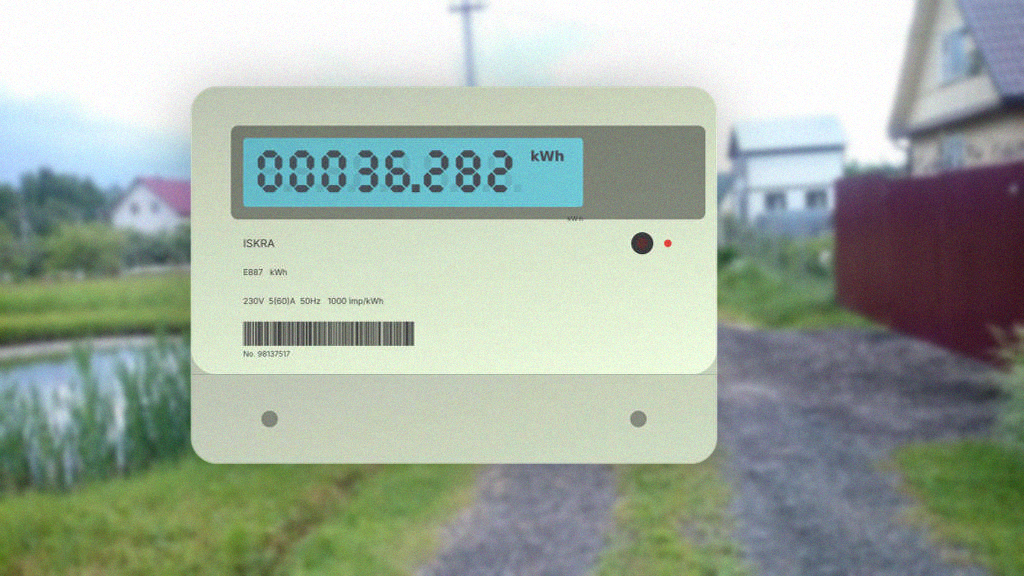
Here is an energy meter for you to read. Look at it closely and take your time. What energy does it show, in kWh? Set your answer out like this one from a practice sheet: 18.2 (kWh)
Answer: 36.282 (kWh)
